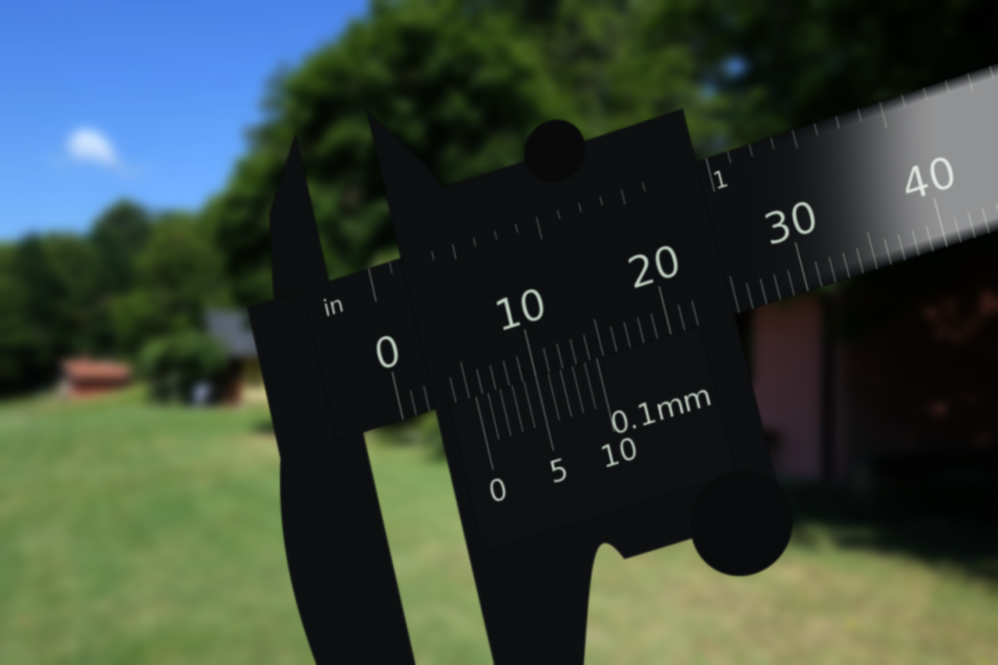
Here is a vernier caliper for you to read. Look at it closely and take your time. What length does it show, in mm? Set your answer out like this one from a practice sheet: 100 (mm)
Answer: 5.5 (mm)
